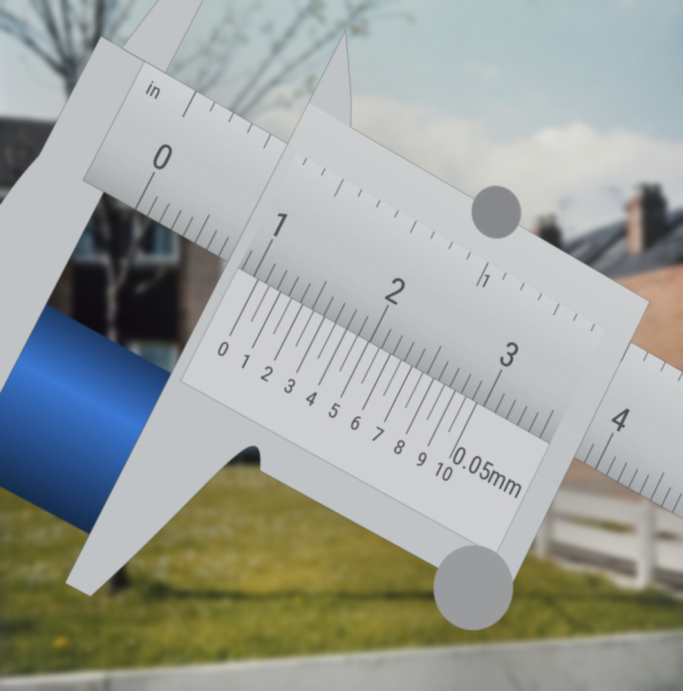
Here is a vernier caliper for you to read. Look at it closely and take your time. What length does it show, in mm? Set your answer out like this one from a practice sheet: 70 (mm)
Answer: 10.4 (mm)
